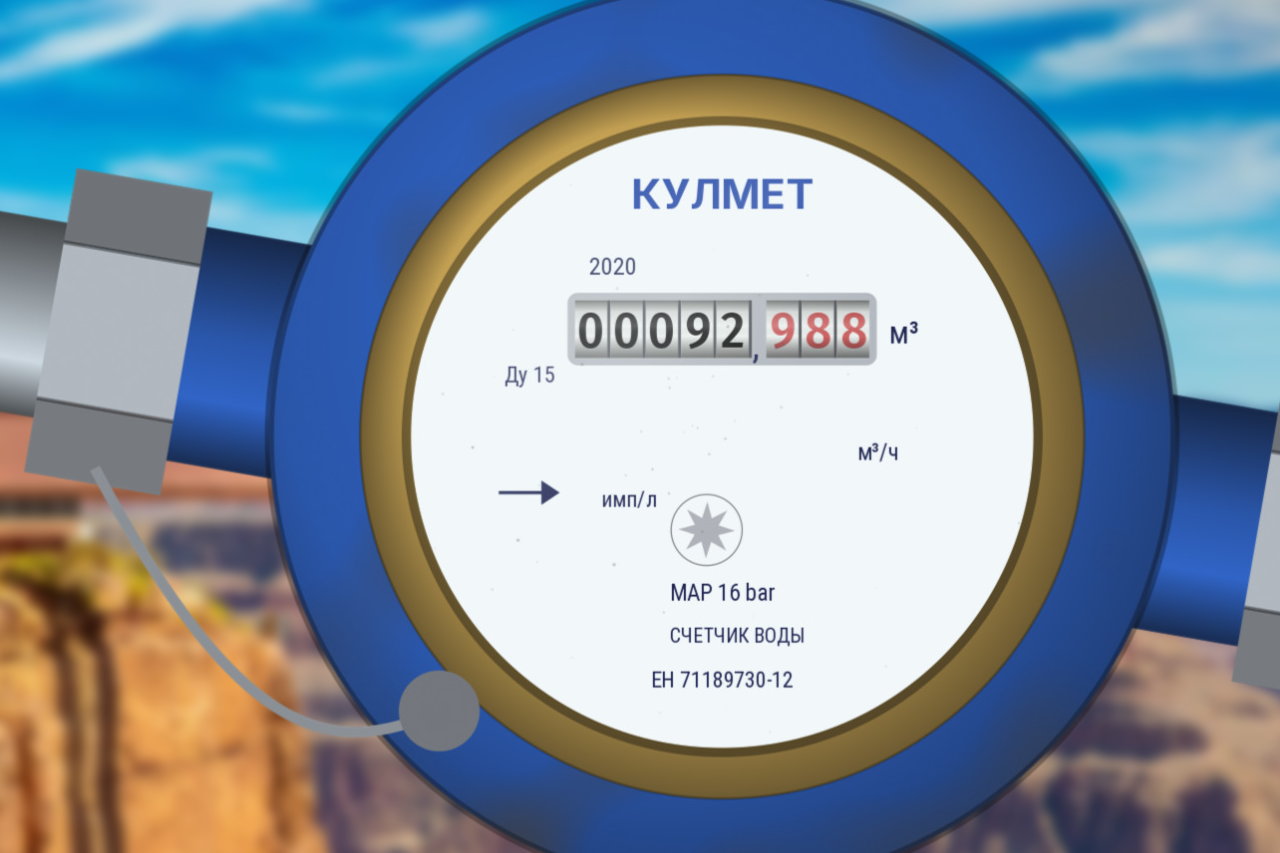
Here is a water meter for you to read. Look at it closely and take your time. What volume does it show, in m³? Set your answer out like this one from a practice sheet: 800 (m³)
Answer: 92.988 (m³)
